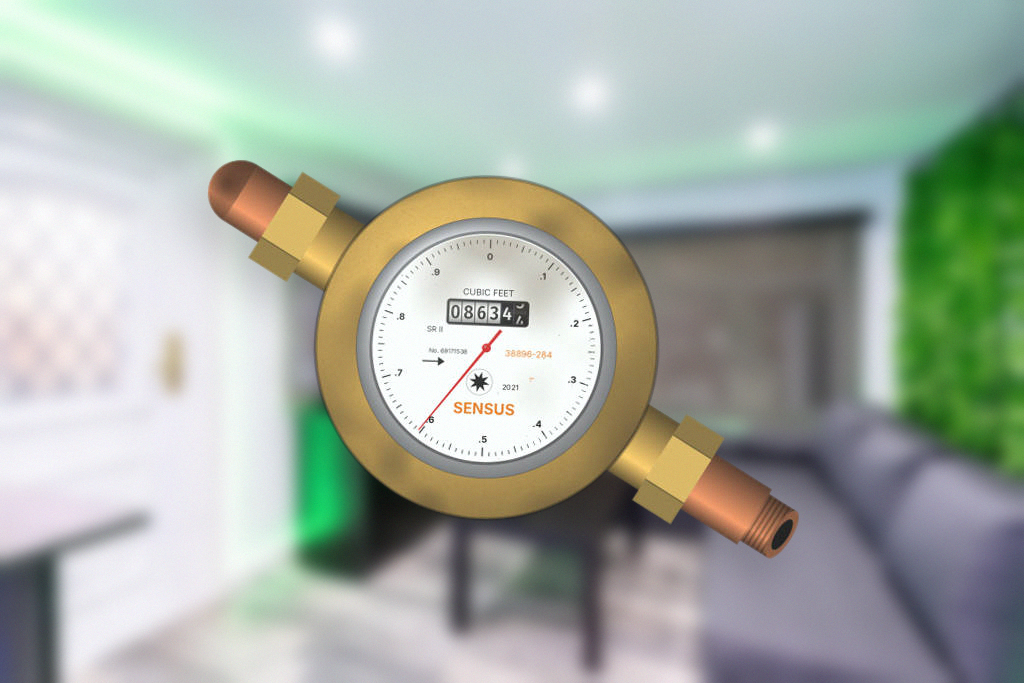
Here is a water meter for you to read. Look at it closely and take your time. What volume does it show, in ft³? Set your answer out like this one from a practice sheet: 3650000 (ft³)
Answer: 86343.60 (ft³)
